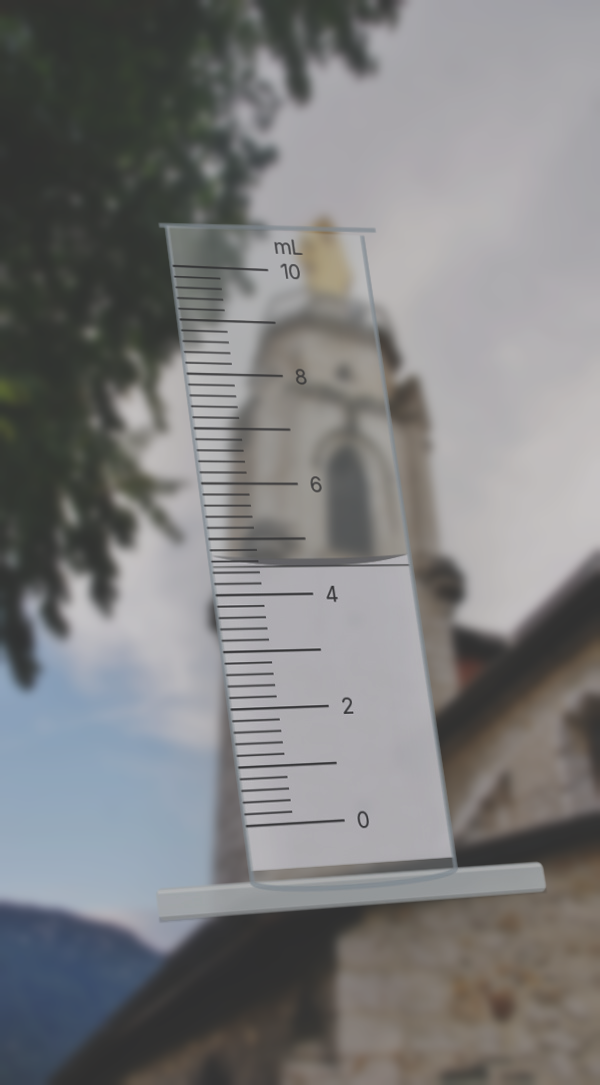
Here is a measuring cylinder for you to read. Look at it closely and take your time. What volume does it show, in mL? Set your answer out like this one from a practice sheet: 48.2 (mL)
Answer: 4.5 (mL)
